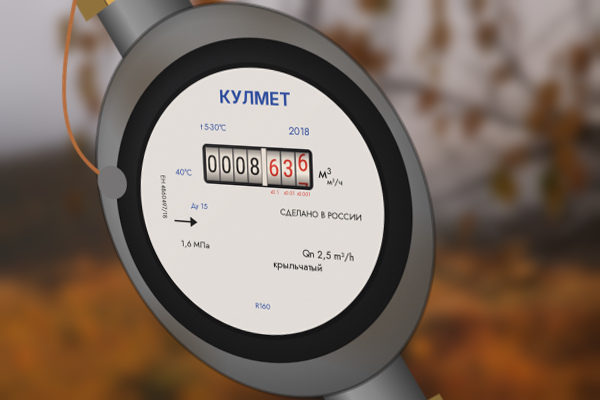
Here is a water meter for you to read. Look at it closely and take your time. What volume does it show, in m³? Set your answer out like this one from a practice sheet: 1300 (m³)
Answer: 8.636 (m³)
